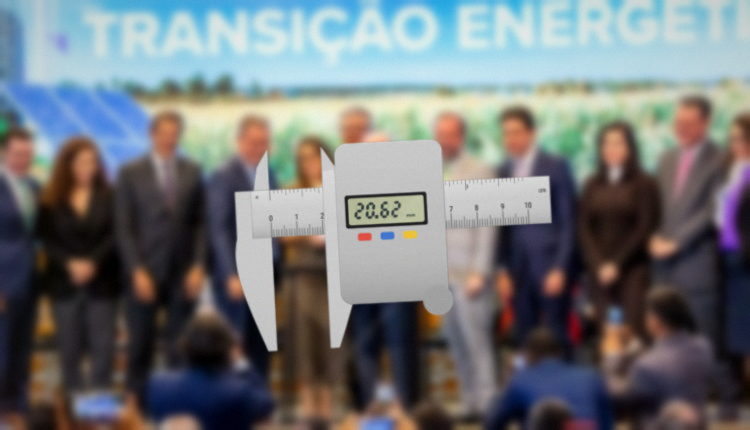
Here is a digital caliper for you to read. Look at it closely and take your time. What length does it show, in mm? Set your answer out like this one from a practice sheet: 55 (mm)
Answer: 20.62 (mm)
